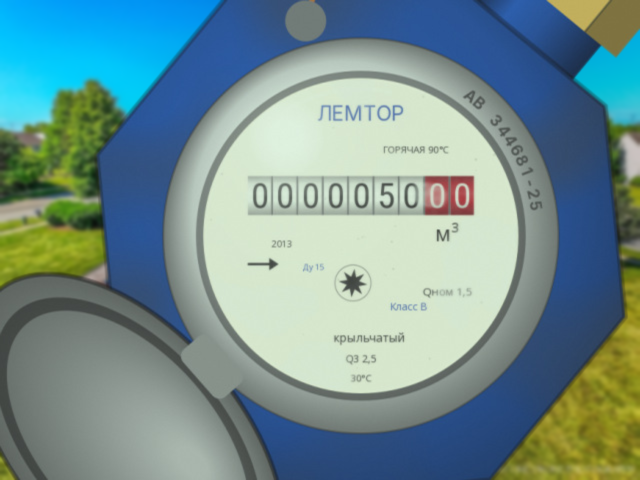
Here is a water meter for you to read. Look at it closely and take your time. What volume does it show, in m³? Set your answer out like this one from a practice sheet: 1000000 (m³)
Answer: 50.00 (m³)
